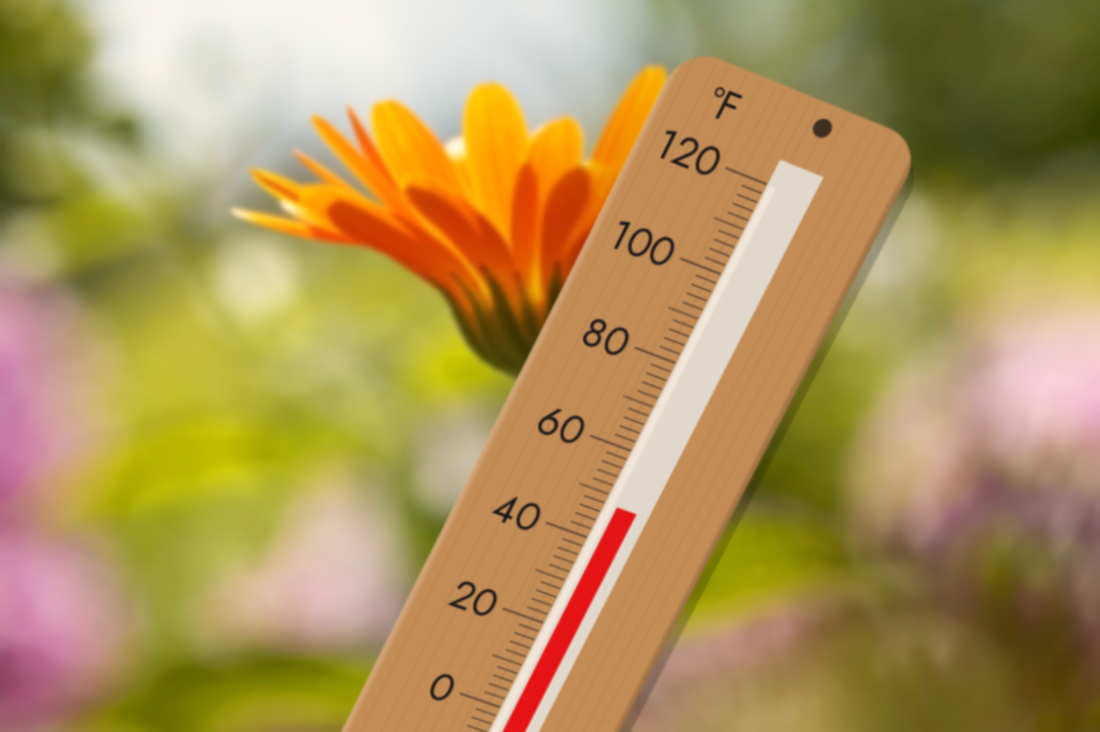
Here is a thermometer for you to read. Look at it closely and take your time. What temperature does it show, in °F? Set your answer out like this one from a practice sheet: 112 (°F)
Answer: 48 (°F)
